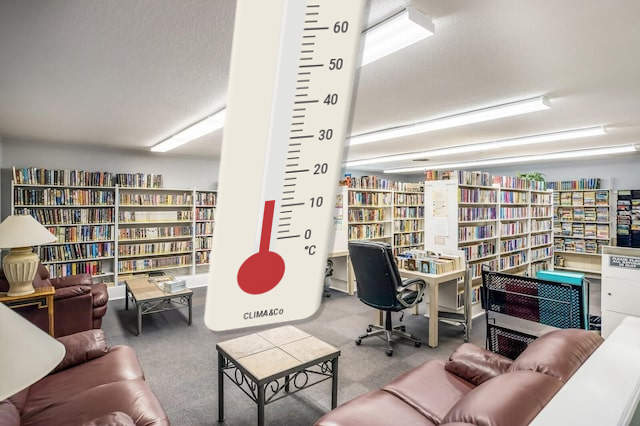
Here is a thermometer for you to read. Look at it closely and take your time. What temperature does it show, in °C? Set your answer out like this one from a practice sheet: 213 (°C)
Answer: 12 (°C)
